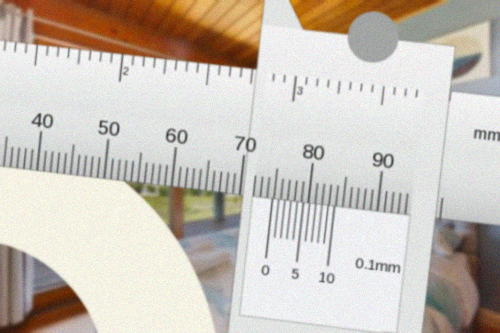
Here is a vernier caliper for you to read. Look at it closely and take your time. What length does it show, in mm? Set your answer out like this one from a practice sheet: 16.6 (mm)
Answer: 74.8 (mm)
